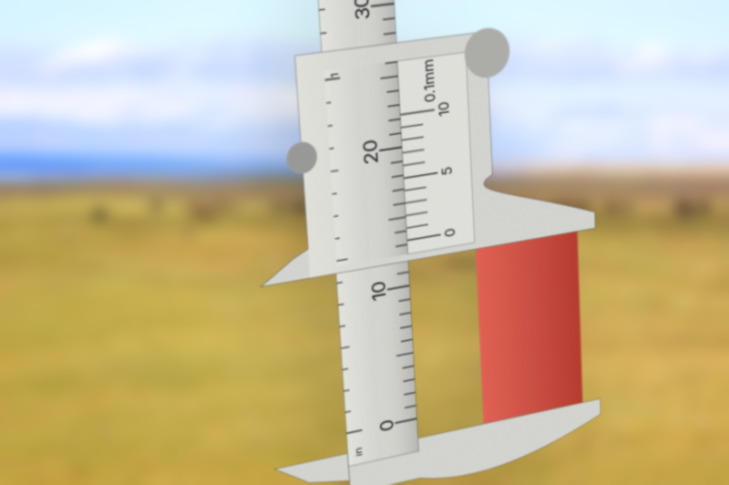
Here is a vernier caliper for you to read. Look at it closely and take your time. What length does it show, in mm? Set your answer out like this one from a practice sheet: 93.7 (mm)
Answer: 13.3 (mm)
